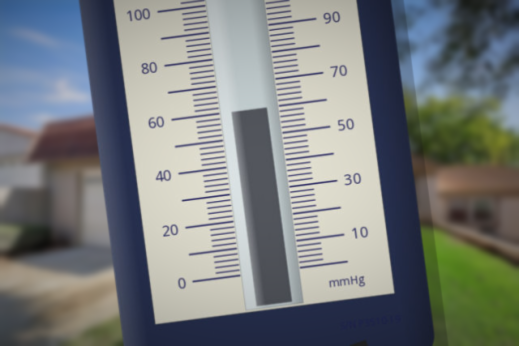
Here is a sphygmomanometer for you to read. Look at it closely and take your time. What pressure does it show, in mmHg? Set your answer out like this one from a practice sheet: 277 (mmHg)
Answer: 60 (mmHg)
